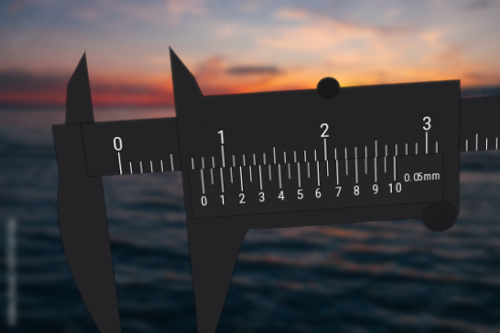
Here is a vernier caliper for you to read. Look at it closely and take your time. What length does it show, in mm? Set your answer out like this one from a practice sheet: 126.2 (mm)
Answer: 7.8 (mm)
